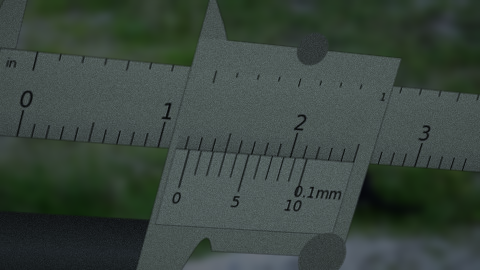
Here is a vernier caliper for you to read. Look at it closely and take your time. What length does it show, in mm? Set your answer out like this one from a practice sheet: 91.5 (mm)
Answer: 12.3 (mm)
